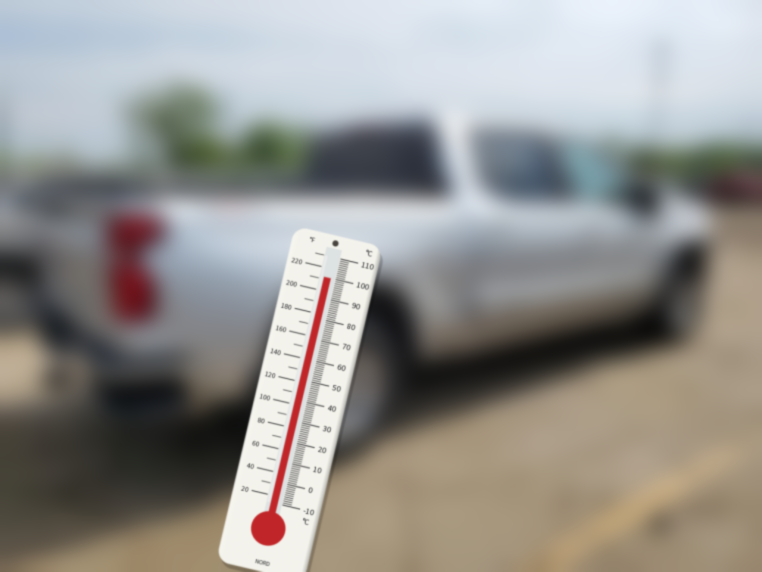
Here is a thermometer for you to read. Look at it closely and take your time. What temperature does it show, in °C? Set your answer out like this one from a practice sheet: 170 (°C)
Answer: 100 (°C)
